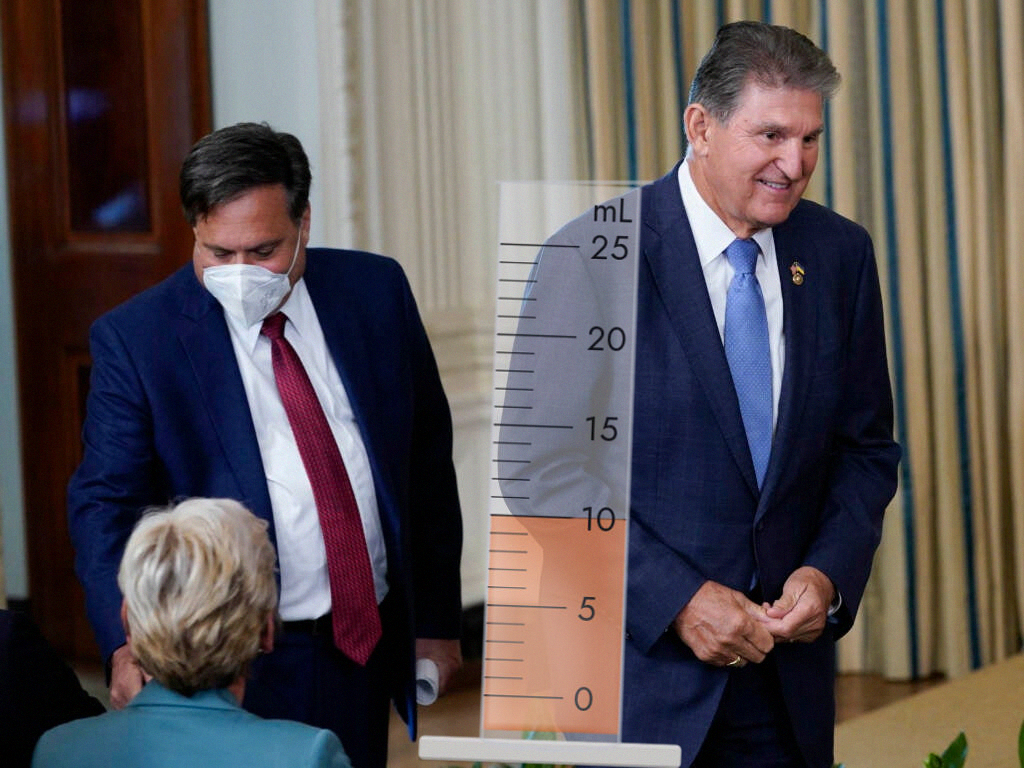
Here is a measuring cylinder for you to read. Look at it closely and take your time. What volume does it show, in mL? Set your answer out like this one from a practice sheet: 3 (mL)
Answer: 10 (mL)
